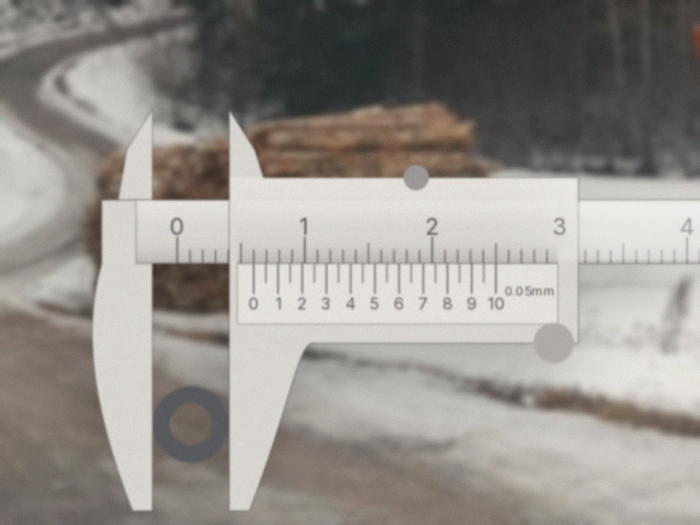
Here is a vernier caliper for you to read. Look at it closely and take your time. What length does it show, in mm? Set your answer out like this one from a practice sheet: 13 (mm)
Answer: 6.0 (mm)
